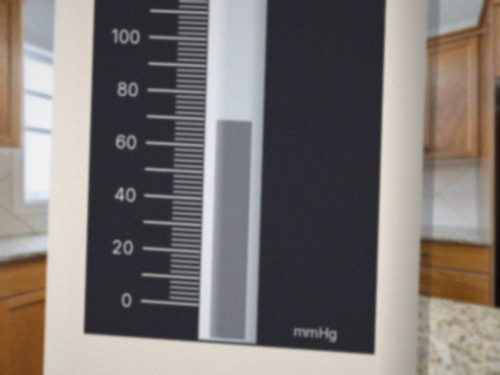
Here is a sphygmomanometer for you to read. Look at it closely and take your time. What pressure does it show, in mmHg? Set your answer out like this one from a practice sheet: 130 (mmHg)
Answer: 70 (mmHg)
